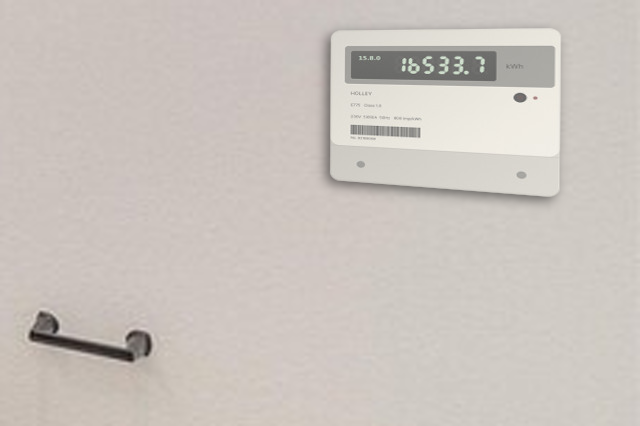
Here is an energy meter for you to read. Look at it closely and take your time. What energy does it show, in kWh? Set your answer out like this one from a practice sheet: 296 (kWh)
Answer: 16533.7 (kWh)
